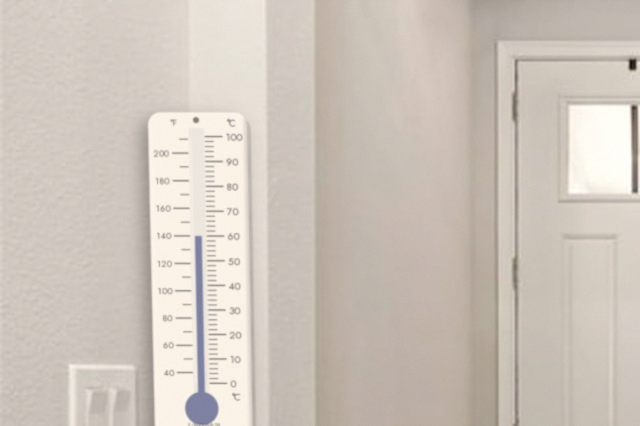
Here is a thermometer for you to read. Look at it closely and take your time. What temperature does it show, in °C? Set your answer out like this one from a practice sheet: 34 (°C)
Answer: 60 (°C)
